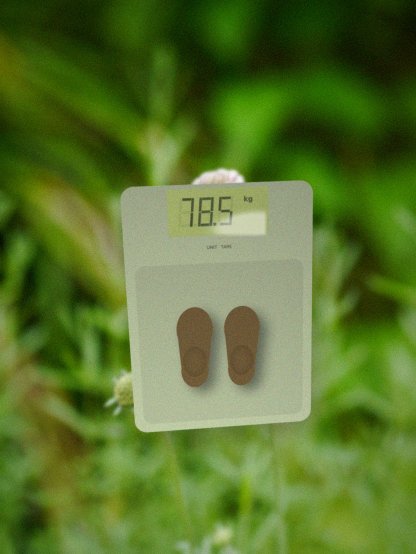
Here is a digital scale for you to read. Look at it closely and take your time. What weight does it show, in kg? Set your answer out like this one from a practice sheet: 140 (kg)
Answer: 78.5 (kg)
